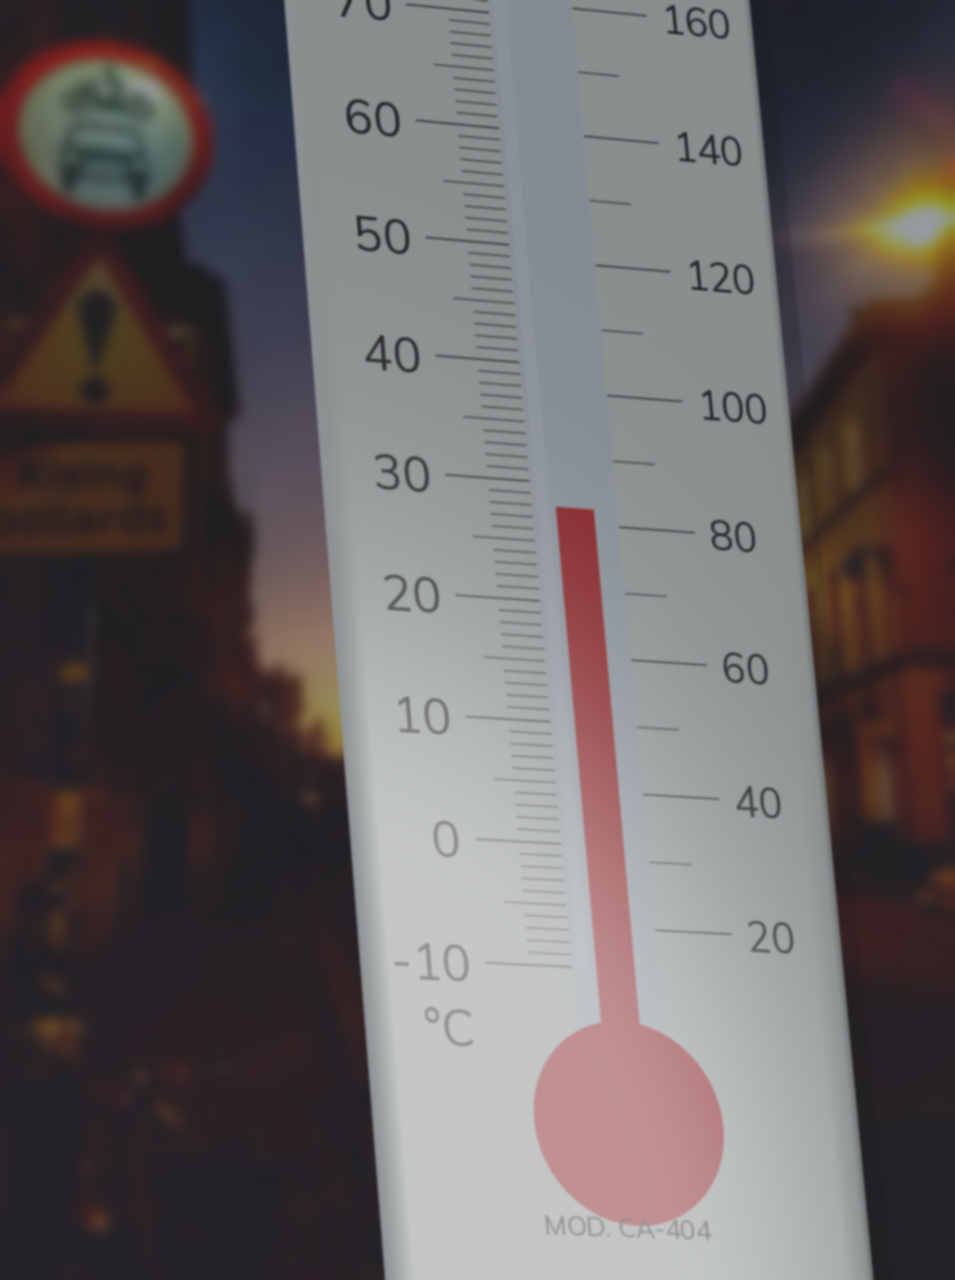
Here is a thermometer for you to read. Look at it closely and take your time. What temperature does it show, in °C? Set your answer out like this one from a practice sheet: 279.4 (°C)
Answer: 28 (°C)
